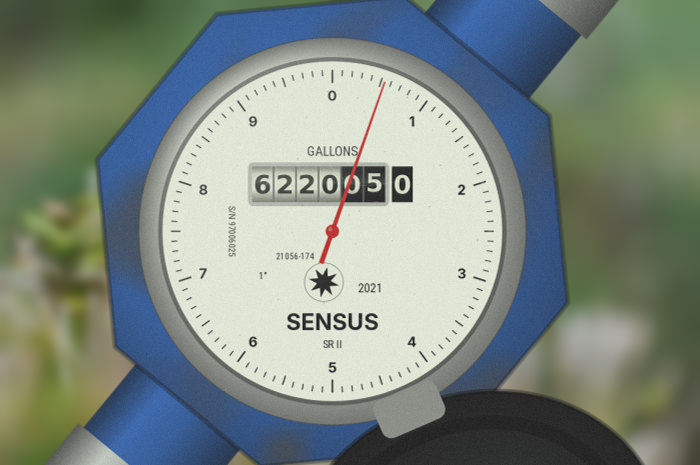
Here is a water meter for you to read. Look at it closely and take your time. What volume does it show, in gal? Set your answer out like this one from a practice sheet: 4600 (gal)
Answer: 6220050.5 (gal)
